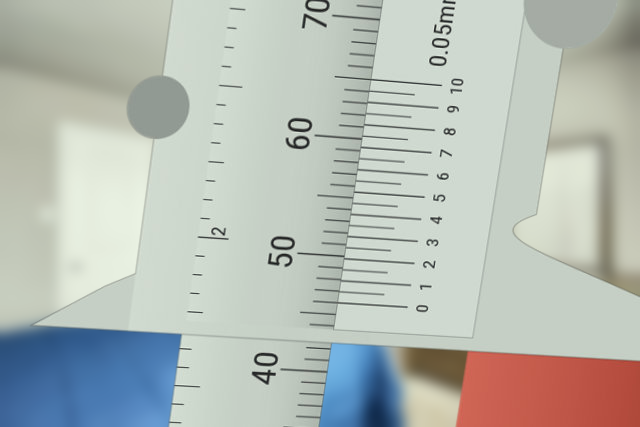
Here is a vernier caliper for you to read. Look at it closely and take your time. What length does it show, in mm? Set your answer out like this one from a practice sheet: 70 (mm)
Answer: 46.0 (mm)
